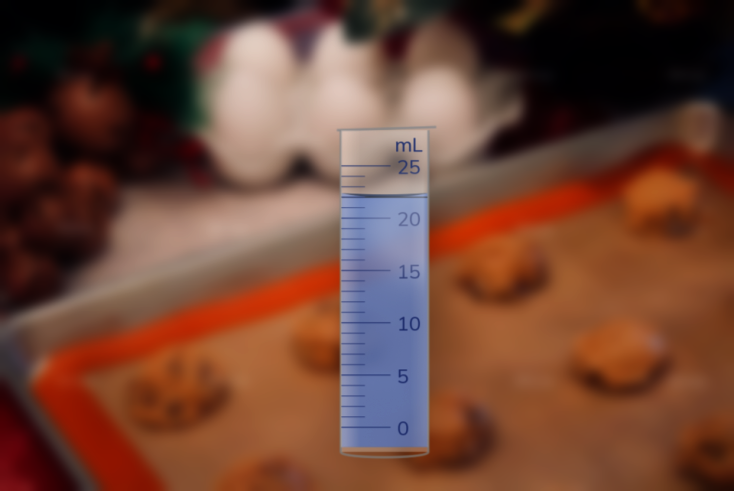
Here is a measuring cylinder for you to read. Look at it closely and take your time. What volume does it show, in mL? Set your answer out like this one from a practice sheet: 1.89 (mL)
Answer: 22 (mL)
